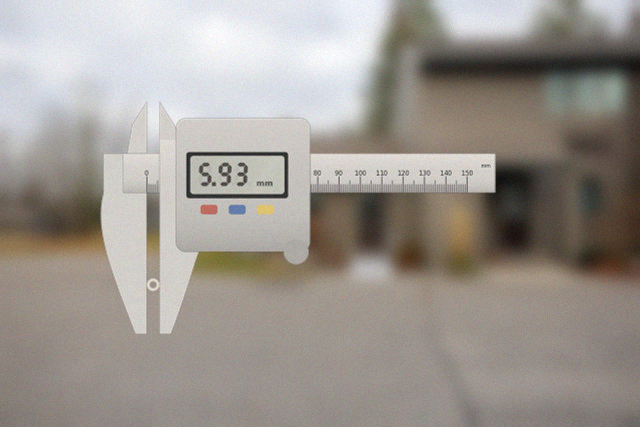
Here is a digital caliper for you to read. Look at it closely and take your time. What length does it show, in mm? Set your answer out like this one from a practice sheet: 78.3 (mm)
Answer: 5.93 (mm)
